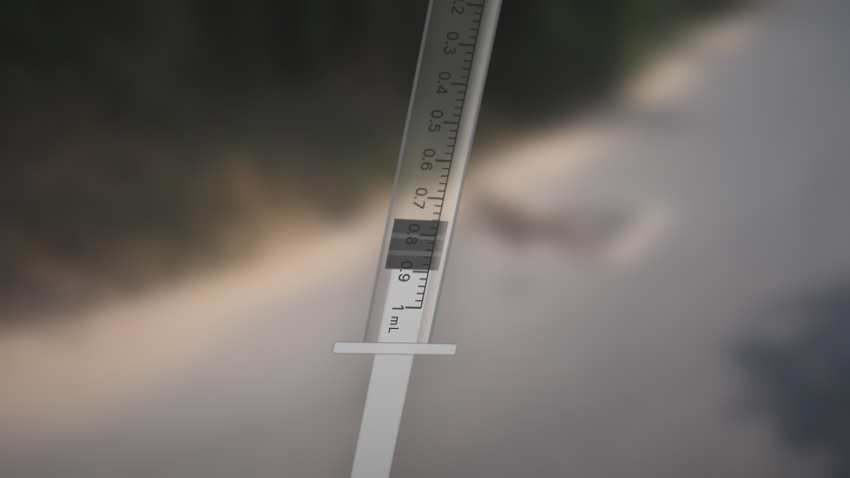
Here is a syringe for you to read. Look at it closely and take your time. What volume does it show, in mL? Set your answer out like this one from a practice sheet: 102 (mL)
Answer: 0.76 (mL)
